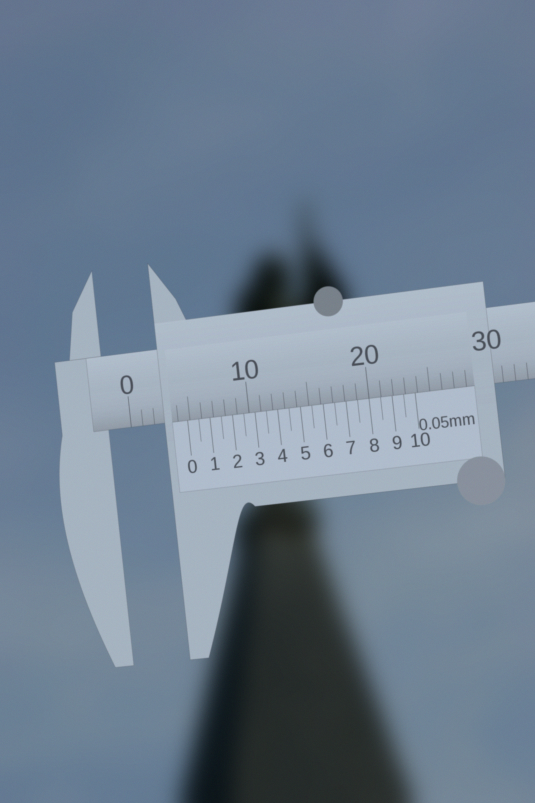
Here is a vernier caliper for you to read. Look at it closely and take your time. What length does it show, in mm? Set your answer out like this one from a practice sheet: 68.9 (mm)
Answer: 4.8 (mm)
